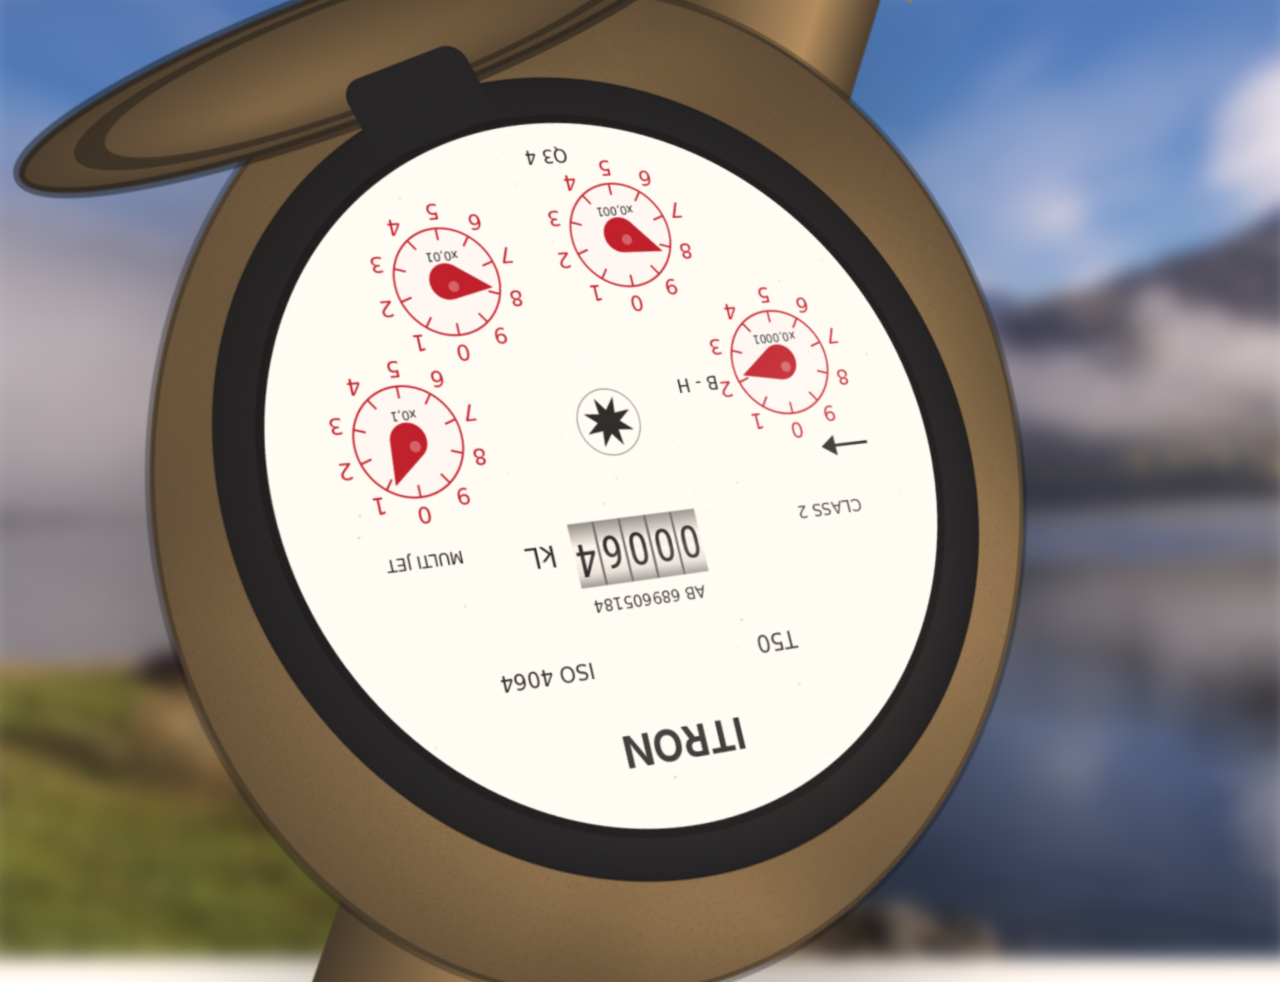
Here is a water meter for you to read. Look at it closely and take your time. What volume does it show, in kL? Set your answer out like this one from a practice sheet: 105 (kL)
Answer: 64.0782 (kL)
